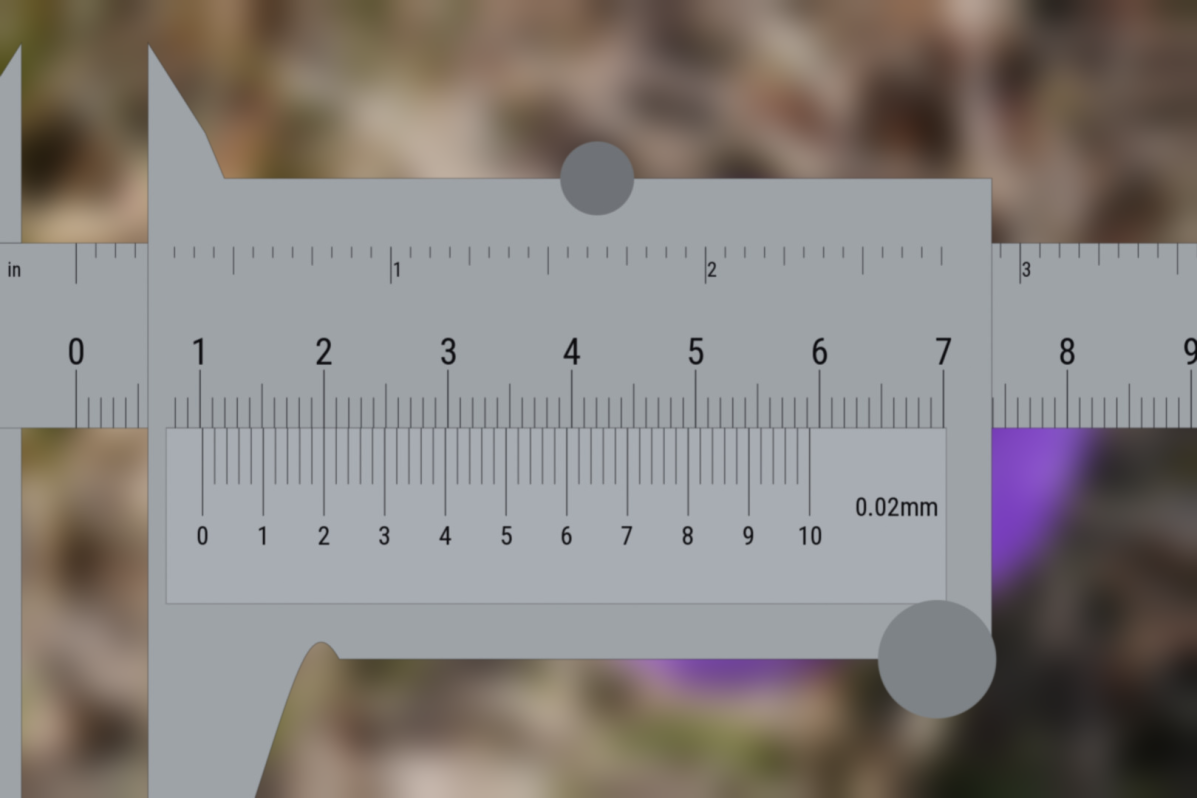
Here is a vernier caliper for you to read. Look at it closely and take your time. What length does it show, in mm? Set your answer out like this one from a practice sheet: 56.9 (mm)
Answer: 10.2 (mm)
